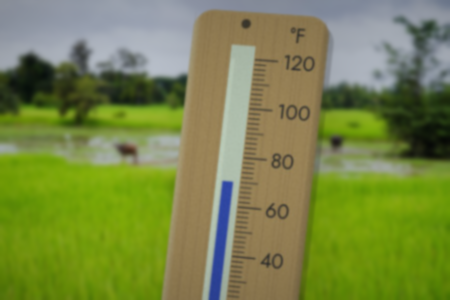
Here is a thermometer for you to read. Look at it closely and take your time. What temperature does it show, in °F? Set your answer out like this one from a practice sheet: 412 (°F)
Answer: 70 (°F)
